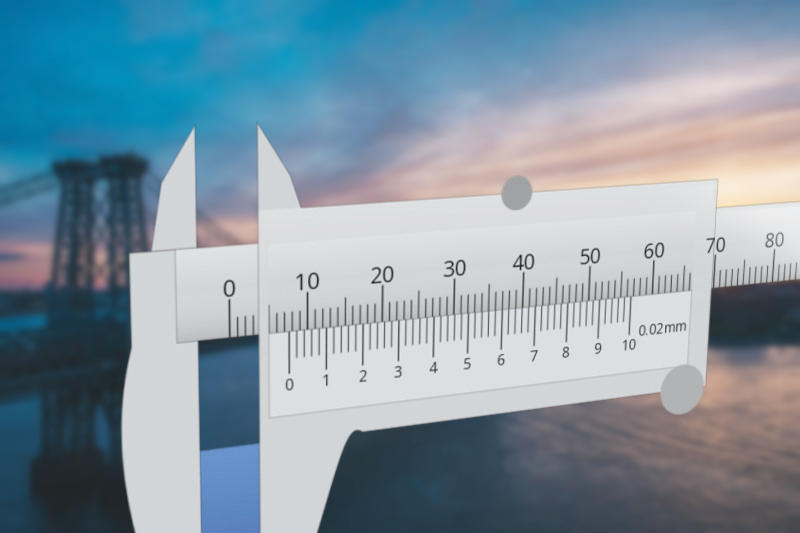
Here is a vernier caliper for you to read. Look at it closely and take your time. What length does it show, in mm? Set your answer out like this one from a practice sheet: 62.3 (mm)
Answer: 7.6 (mm)
